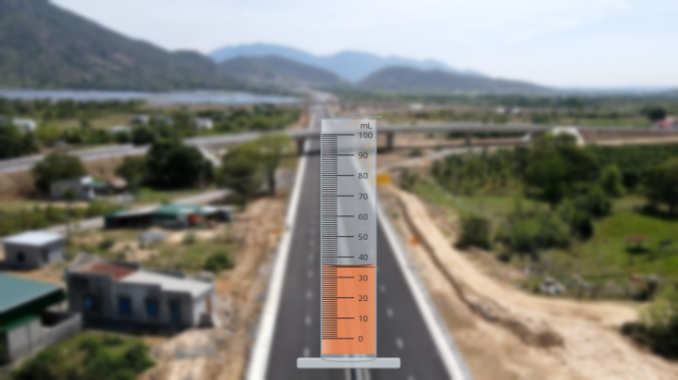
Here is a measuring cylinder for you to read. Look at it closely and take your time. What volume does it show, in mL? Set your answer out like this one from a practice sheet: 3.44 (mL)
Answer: 35 (mL)
